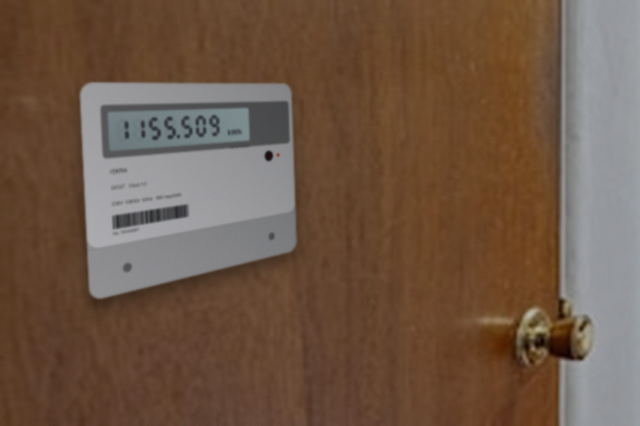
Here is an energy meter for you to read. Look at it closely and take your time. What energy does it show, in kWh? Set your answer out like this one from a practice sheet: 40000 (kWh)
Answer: 1155.509 (kWh)
